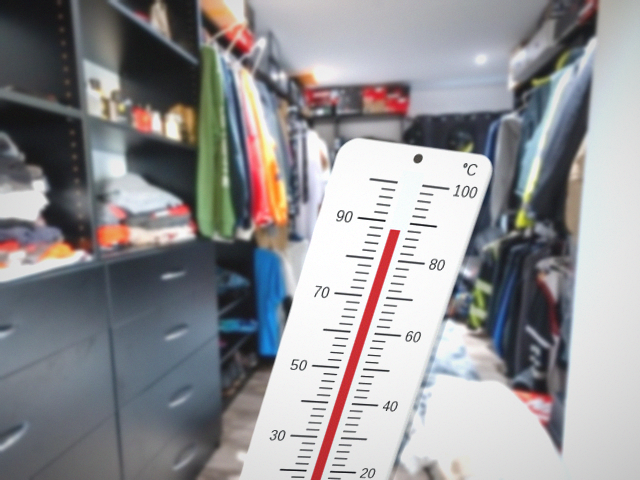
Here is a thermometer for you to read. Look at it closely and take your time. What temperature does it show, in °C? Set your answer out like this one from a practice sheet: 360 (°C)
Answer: 88 (°C)
